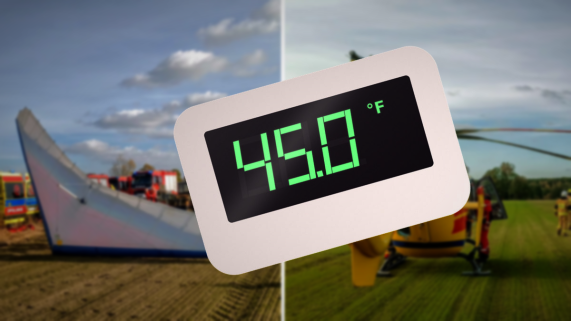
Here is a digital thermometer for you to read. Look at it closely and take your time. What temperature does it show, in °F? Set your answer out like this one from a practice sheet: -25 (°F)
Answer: 45.0 (°F)
